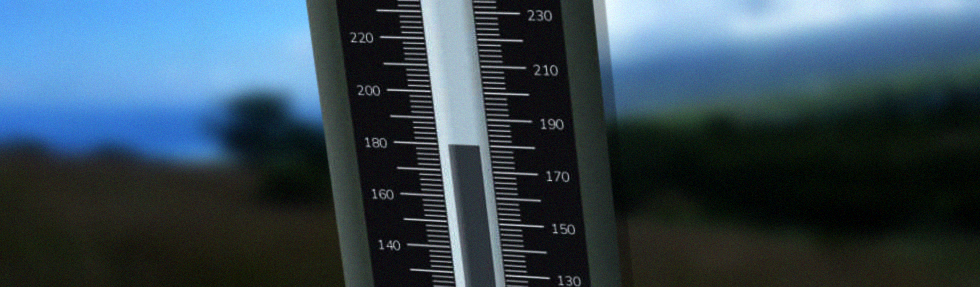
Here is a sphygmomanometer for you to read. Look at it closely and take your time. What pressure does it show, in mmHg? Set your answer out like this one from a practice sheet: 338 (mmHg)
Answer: 180 (mmHg)
